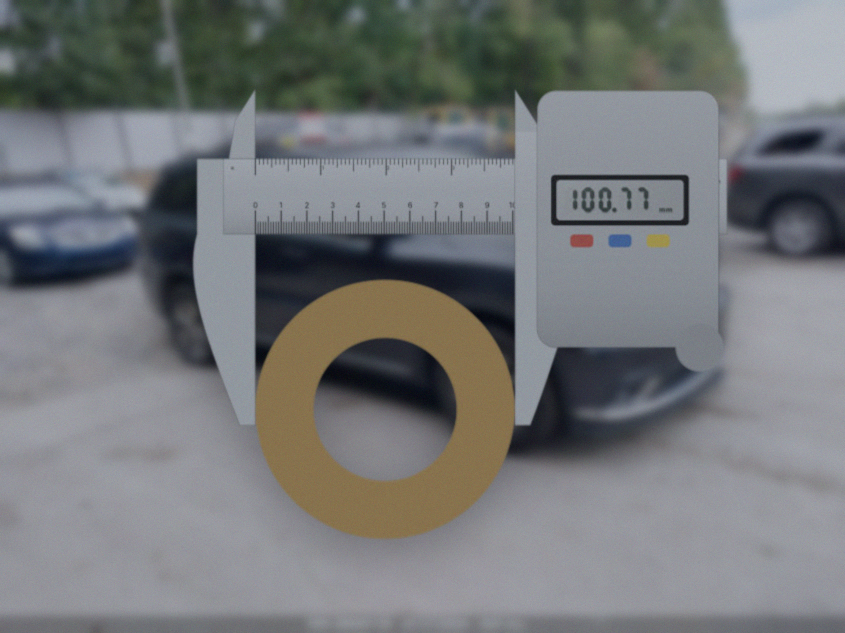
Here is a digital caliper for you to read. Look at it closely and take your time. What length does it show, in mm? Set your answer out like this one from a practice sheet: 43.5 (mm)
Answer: 100.77 (mm)
